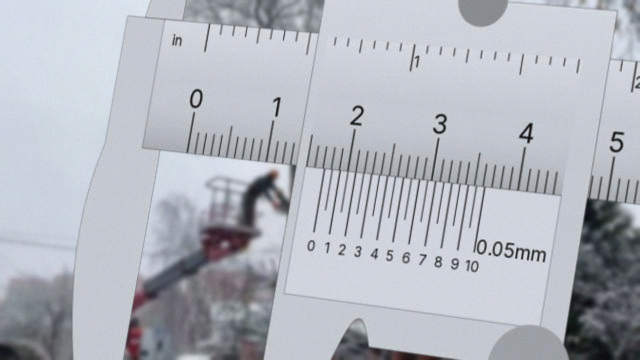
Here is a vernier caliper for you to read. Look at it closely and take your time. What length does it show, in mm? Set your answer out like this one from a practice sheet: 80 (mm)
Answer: 17.2 (mm)
